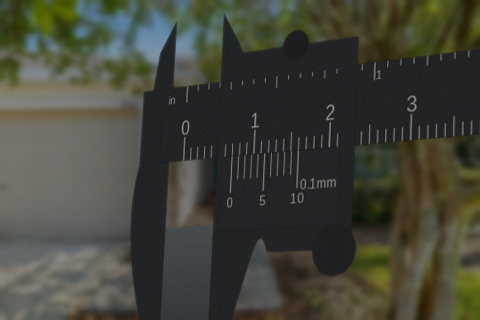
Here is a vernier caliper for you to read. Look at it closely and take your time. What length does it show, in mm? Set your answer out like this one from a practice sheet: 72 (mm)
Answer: 7.0 (mm)
